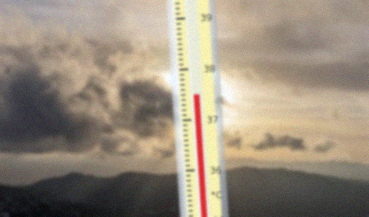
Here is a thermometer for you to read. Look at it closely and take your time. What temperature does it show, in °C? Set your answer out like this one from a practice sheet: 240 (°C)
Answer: 37.5 (°C)
